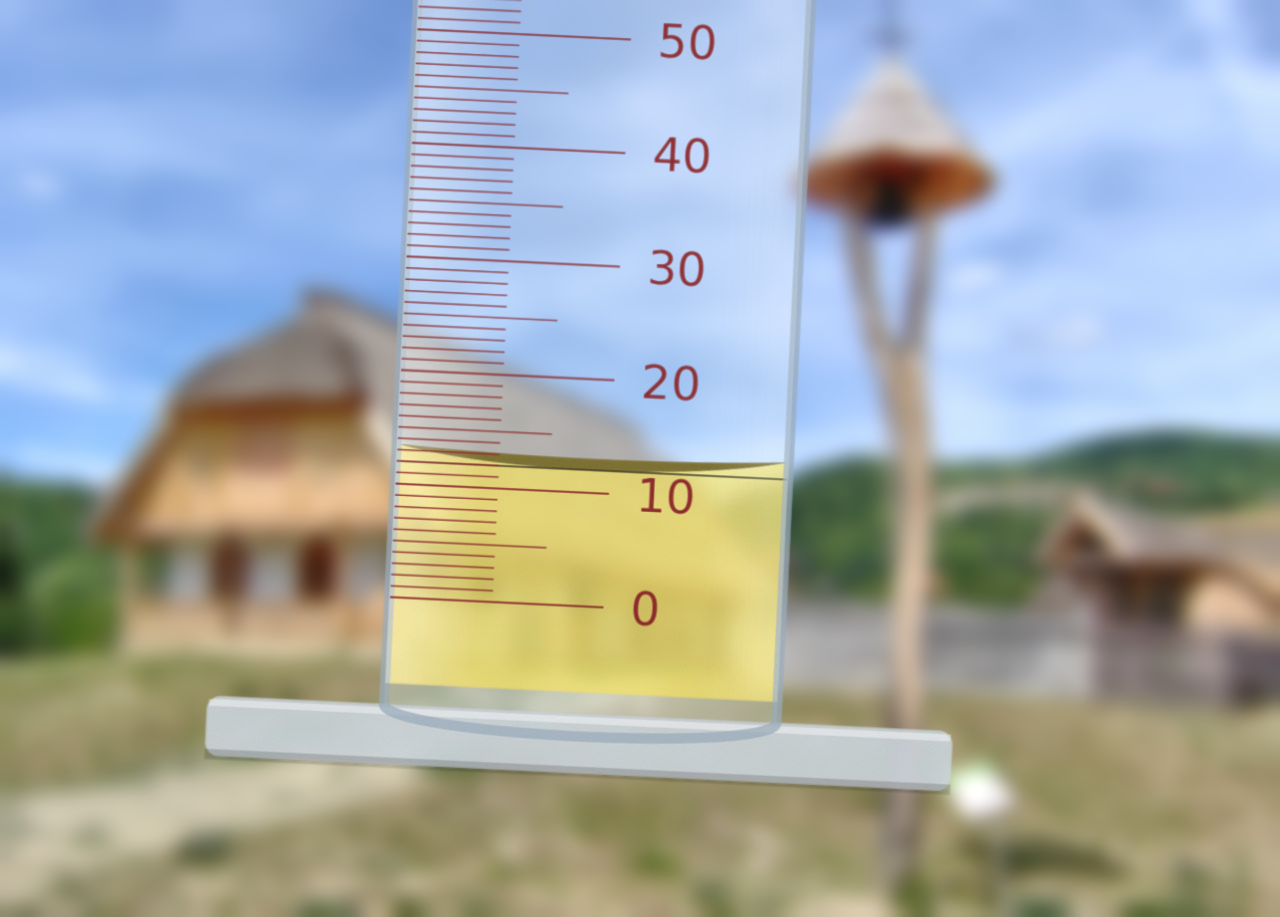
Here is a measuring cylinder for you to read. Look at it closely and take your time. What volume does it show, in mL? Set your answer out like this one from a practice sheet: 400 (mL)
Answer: 12 (mL)
